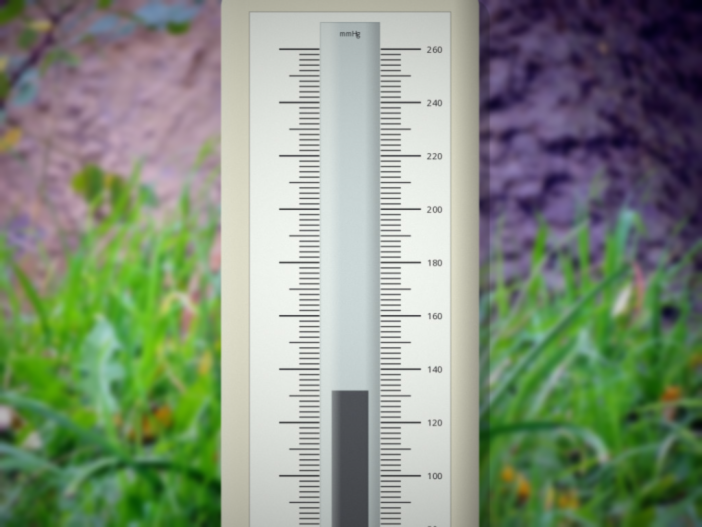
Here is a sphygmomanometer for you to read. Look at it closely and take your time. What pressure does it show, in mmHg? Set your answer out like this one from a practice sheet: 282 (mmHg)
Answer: 132 (mmHg)
